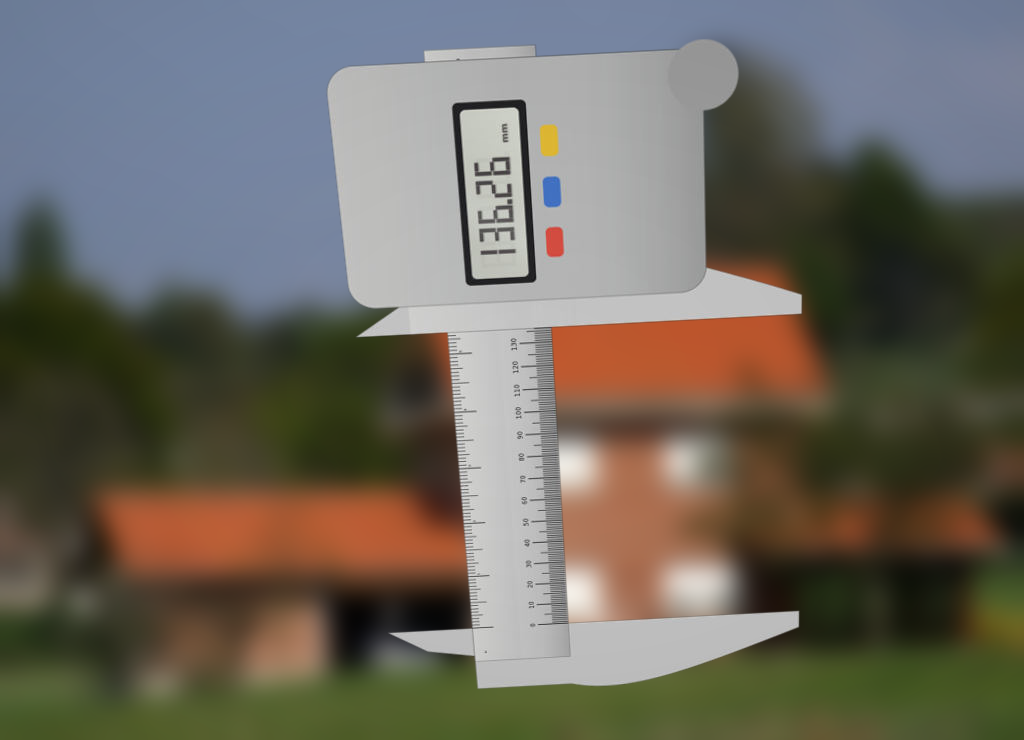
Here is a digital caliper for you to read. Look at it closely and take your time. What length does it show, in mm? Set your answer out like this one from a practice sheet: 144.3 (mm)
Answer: 136.26 (mm)
